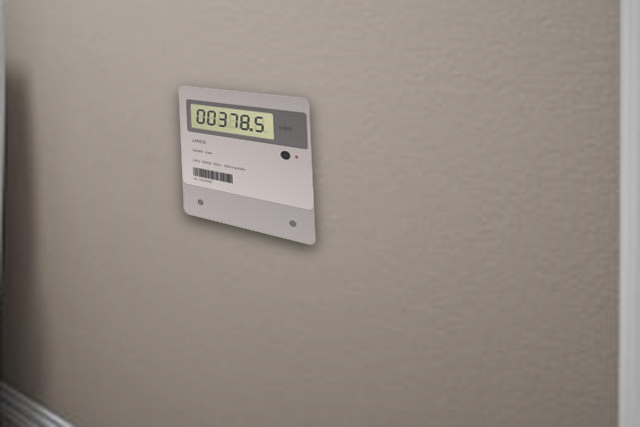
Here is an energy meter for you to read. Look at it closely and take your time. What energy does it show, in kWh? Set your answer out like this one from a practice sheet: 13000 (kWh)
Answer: 378.5 (kWh)
